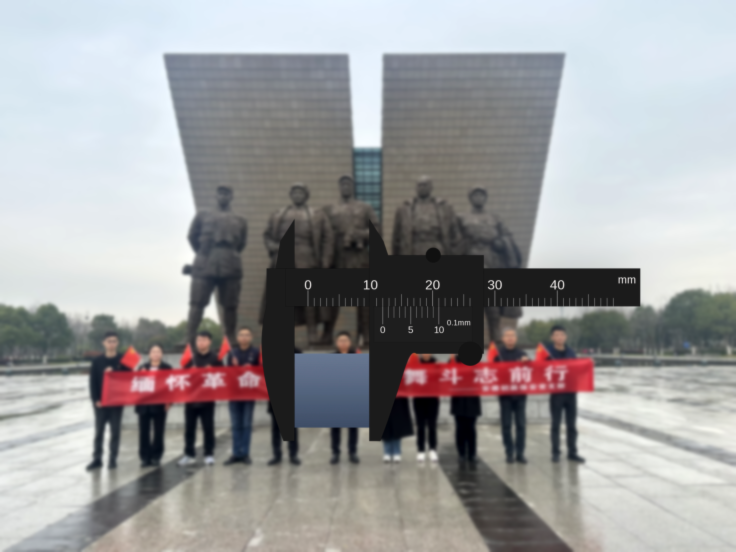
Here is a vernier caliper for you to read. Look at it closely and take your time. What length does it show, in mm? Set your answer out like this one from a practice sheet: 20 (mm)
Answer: 12.0 (mm)
